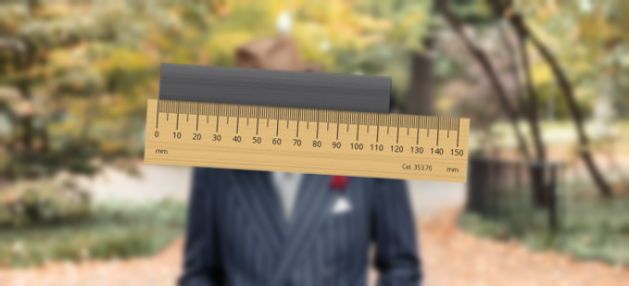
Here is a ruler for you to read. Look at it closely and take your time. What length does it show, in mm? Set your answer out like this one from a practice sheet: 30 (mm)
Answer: 115 (mm)
